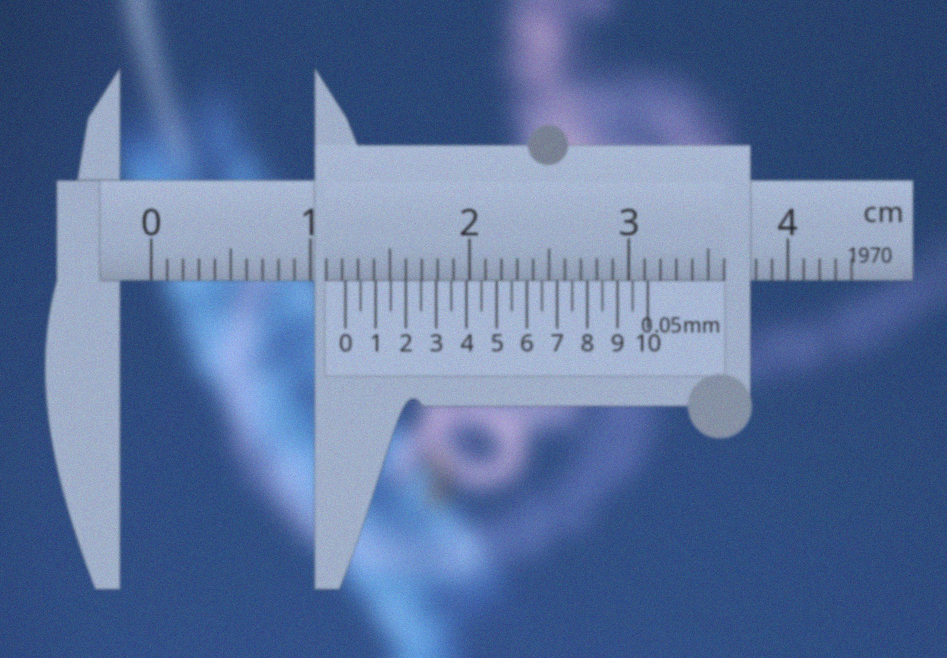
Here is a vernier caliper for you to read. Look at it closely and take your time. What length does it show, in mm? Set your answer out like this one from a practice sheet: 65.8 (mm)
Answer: 12.2 (mm)
